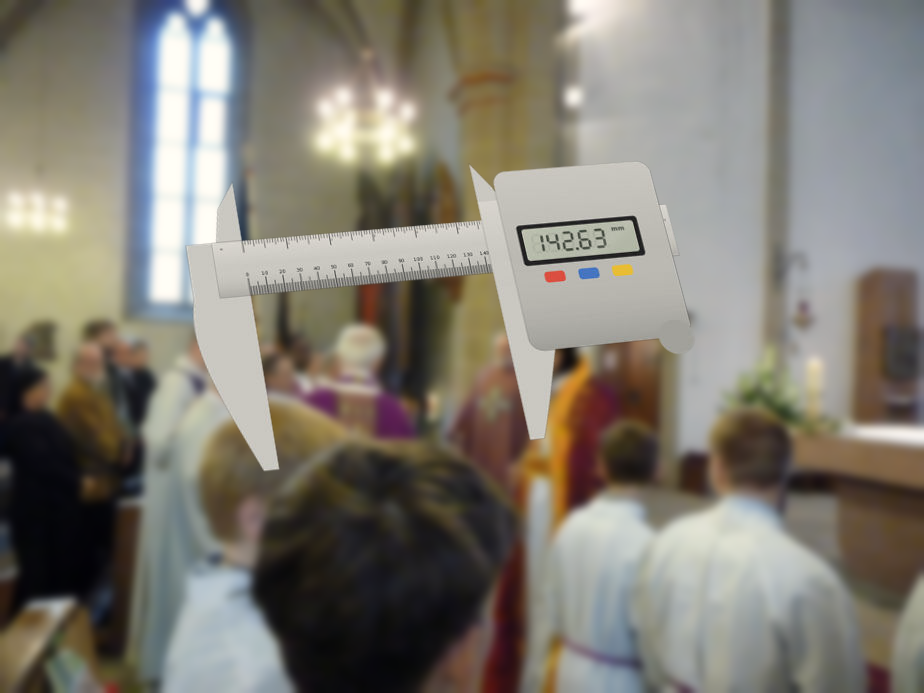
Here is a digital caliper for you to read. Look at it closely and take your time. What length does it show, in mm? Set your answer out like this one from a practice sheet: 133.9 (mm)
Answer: 142.63 (mm)
